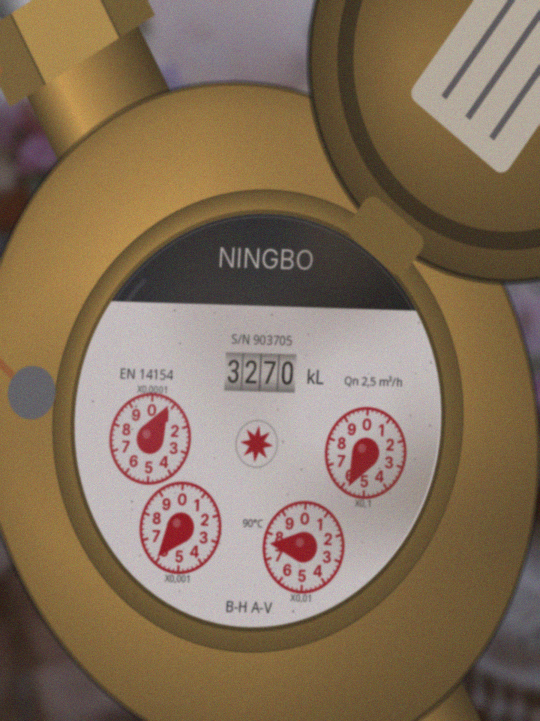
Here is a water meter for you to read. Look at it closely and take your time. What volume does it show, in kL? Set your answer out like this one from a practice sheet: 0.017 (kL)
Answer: 3270.5760 (kL)
